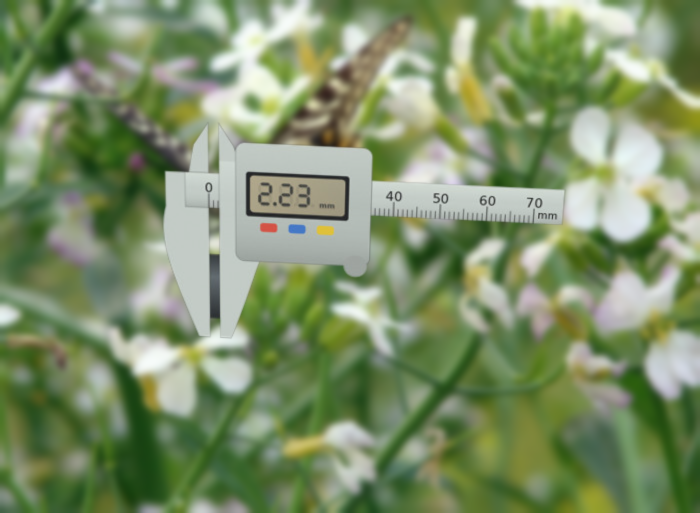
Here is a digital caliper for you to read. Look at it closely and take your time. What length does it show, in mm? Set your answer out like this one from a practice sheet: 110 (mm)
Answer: 2.23 (mm)
